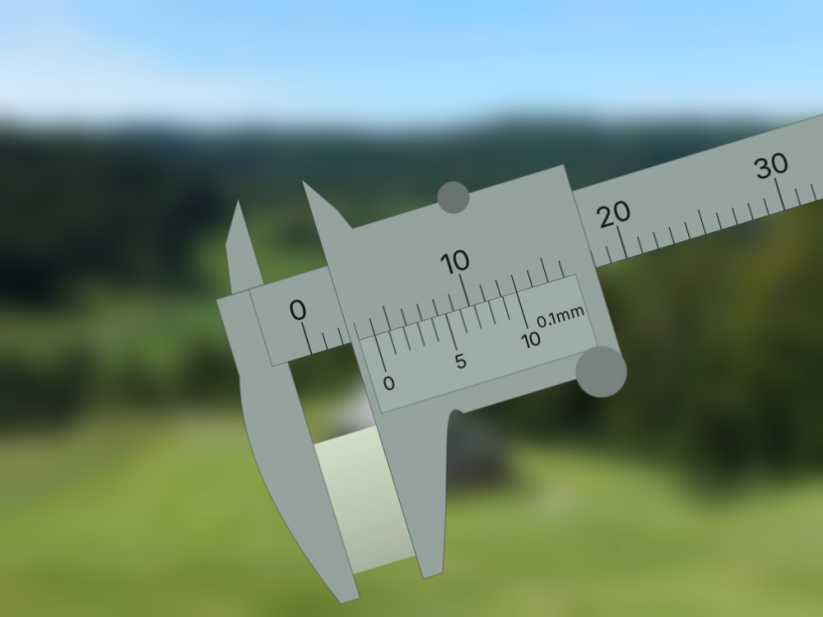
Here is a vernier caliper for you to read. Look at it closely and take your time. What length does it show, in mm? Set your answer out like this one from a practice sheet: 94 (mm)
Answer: 4.0 (mm)
